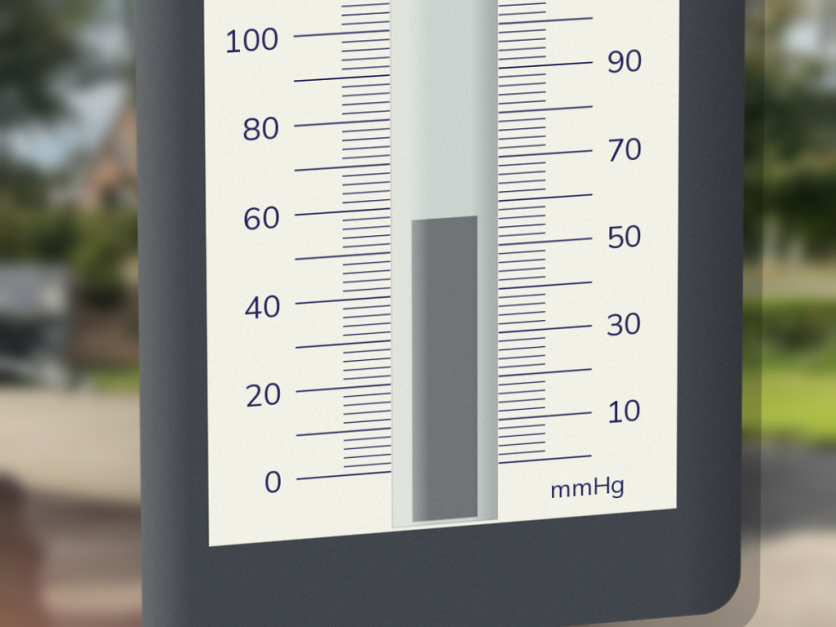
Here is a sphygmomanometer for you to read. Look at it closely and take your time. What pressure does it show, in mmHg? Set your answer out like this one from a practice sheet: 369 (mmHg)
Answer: 57 (mmHg)
